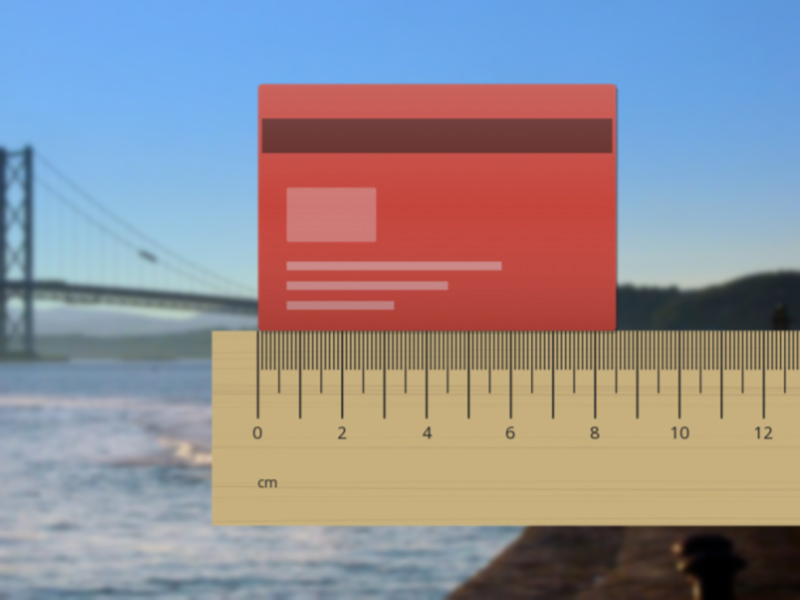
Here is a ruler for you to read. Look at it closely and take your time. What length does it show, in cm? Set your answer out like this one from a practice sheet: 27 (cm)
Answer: 8.5 (cm)
